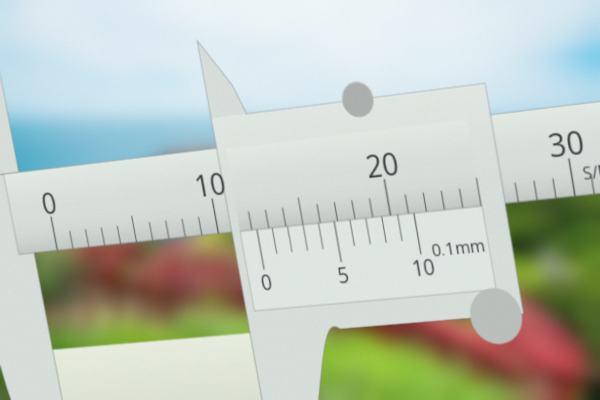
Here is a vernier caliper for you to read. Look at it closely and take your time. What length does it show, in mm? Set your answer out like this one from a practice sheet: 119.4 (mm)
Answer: 12.3 (mm)
